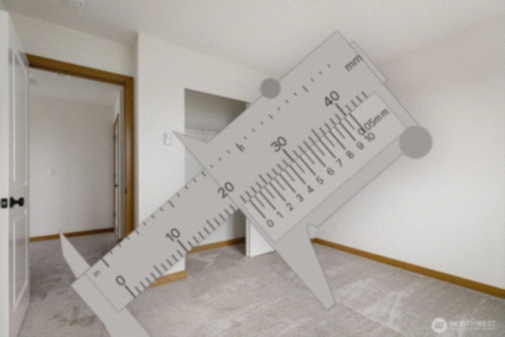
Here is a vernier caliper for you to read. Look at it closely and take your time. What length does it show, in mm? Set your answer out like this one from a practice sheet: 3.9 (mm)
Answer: 21.6 (mm)
